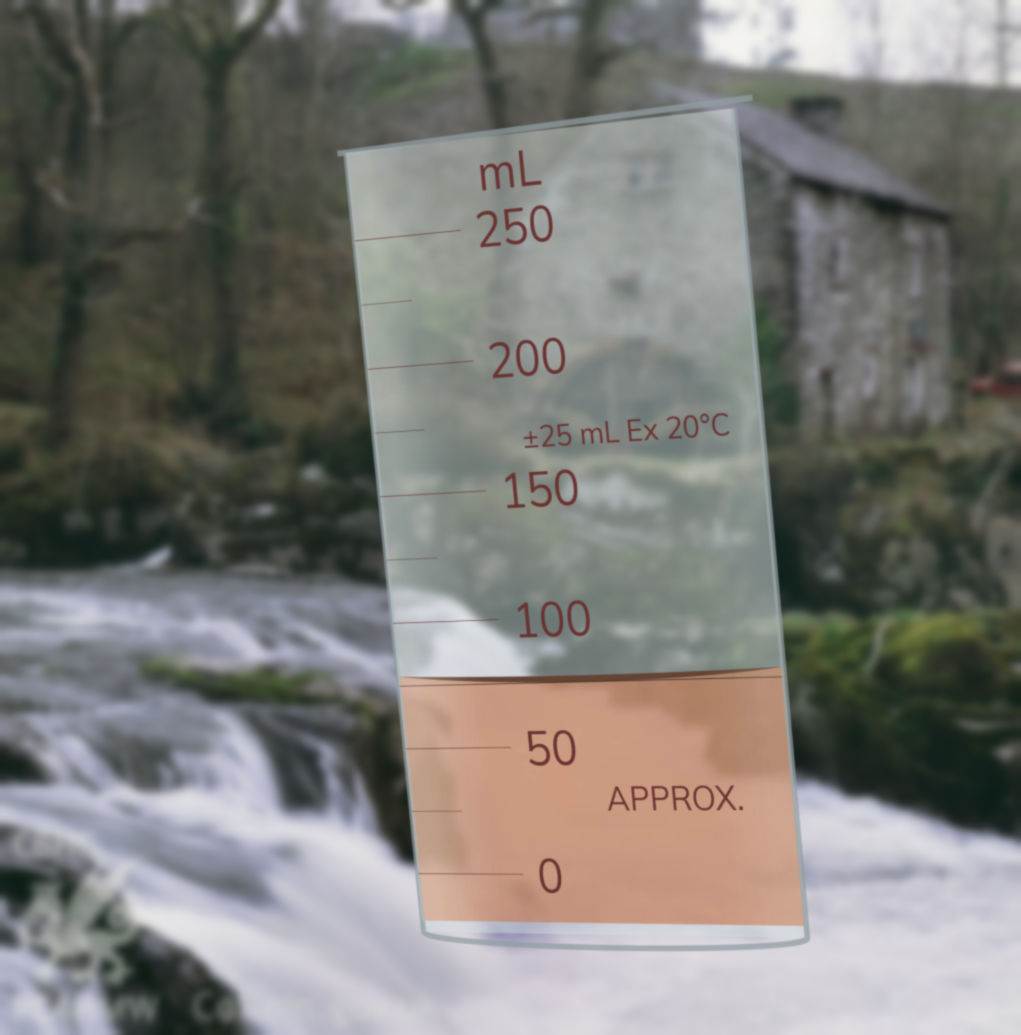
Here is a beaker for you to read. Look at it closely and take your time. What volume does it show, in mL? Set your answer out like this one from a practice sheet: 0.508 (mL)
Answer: 75 (mL)
